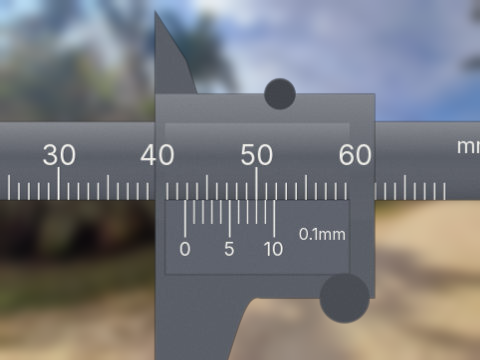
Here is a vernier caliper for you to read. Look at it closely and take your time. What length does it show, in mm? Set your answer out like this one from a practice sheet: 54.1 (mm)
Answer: 42.8 (mm)
